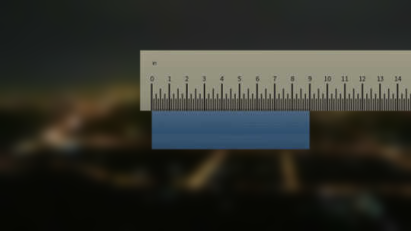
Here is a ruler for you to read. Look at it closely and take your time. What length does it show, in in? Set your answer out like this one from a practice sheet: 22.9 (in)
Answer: 9 (in)
